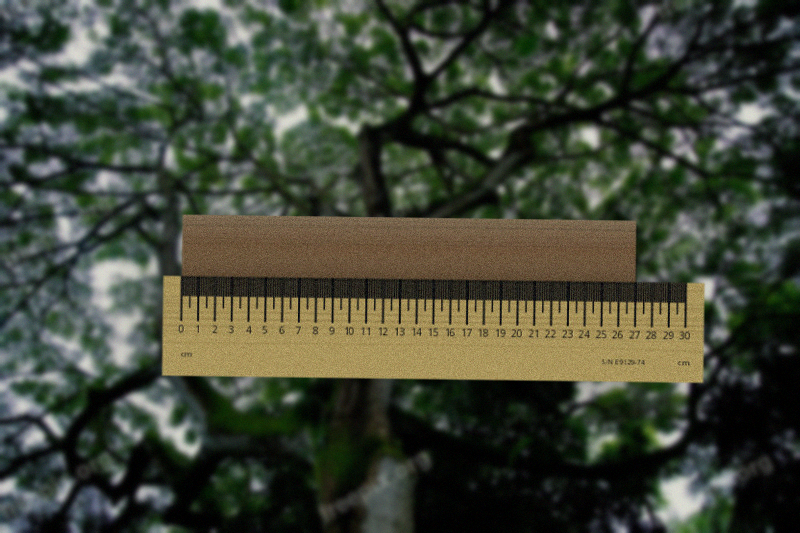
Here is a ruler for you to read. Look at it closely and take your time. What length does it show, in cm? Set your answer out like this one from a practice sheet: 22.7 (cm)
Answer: 27 (cm)
